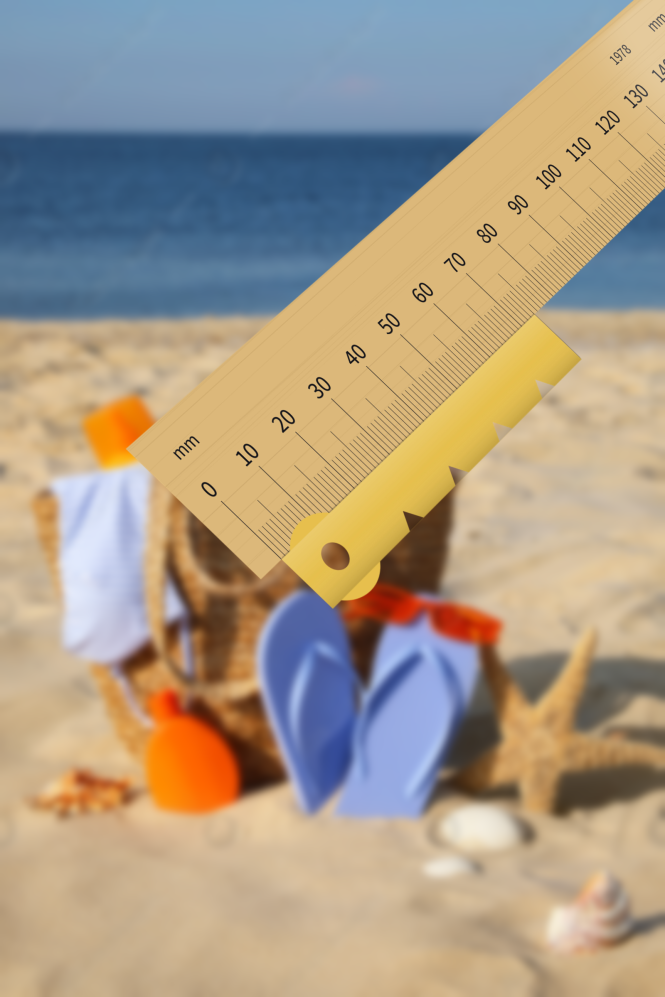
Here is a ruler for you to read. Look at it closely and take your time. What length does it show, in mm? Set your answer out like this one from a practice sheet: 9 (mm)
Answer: 74 (mm)
